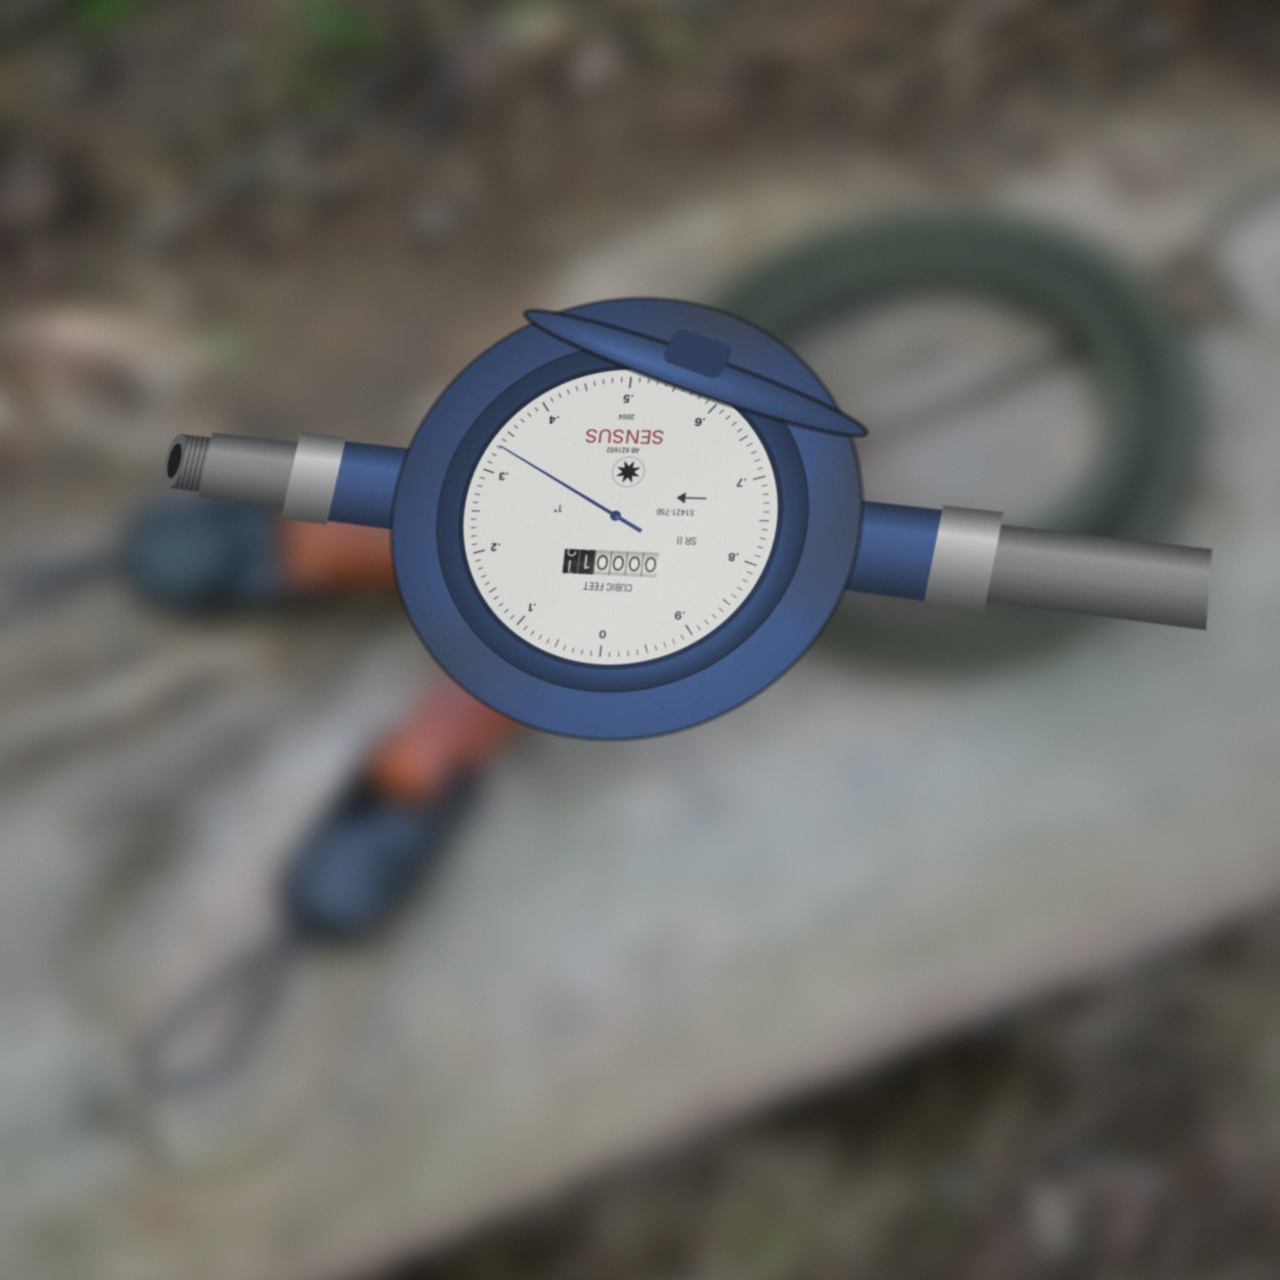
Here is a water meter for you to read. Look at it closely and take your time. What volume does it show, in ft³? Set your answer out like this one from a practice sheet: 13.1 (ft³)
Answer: 11.33 (ft³)
